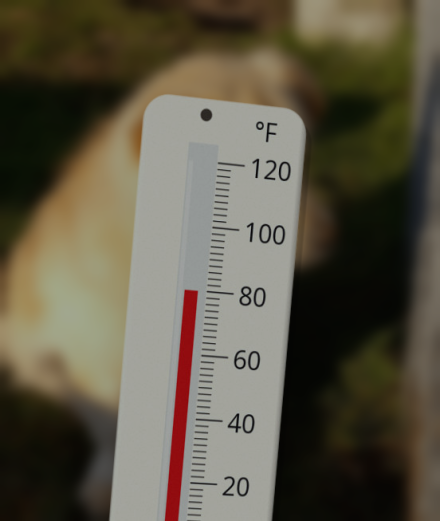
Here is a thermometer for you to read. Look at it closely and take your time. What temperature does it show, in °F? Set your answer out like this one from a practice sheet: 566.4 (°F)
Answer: 80 (°F)
